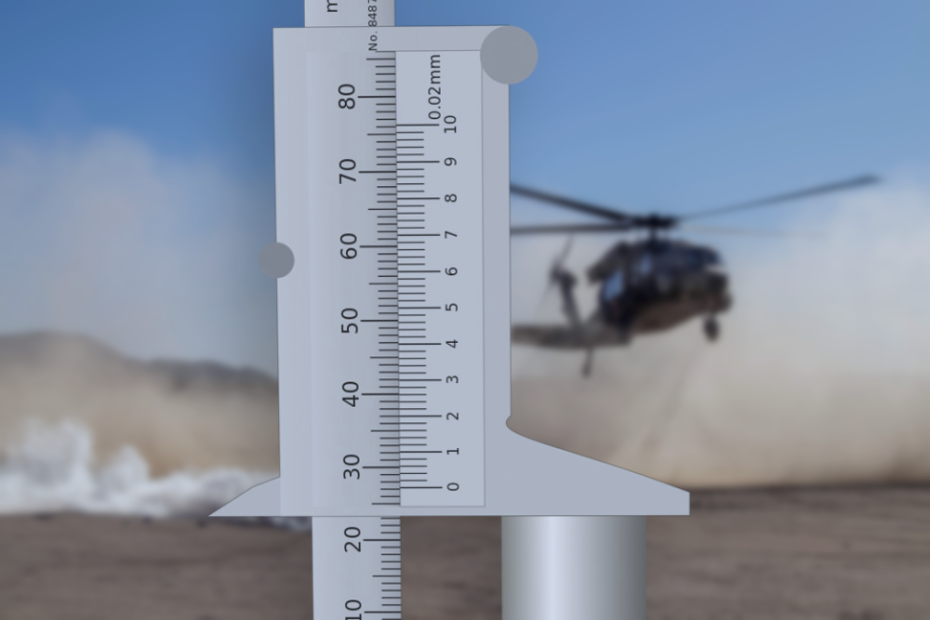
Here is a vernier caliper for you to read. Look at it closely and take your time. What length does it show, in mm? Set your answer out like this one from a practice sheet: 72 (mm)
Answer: 27.2 (mm)
